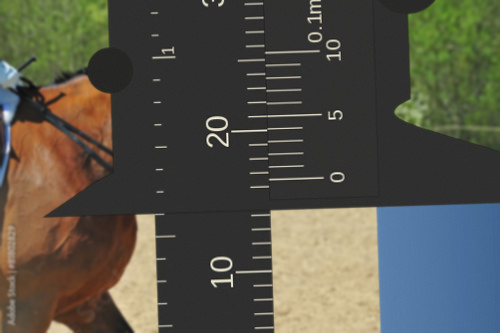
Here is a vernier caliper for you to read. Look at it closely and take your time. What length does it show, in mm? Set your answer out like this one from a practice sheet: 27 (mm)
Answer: 16.5 (mm)
